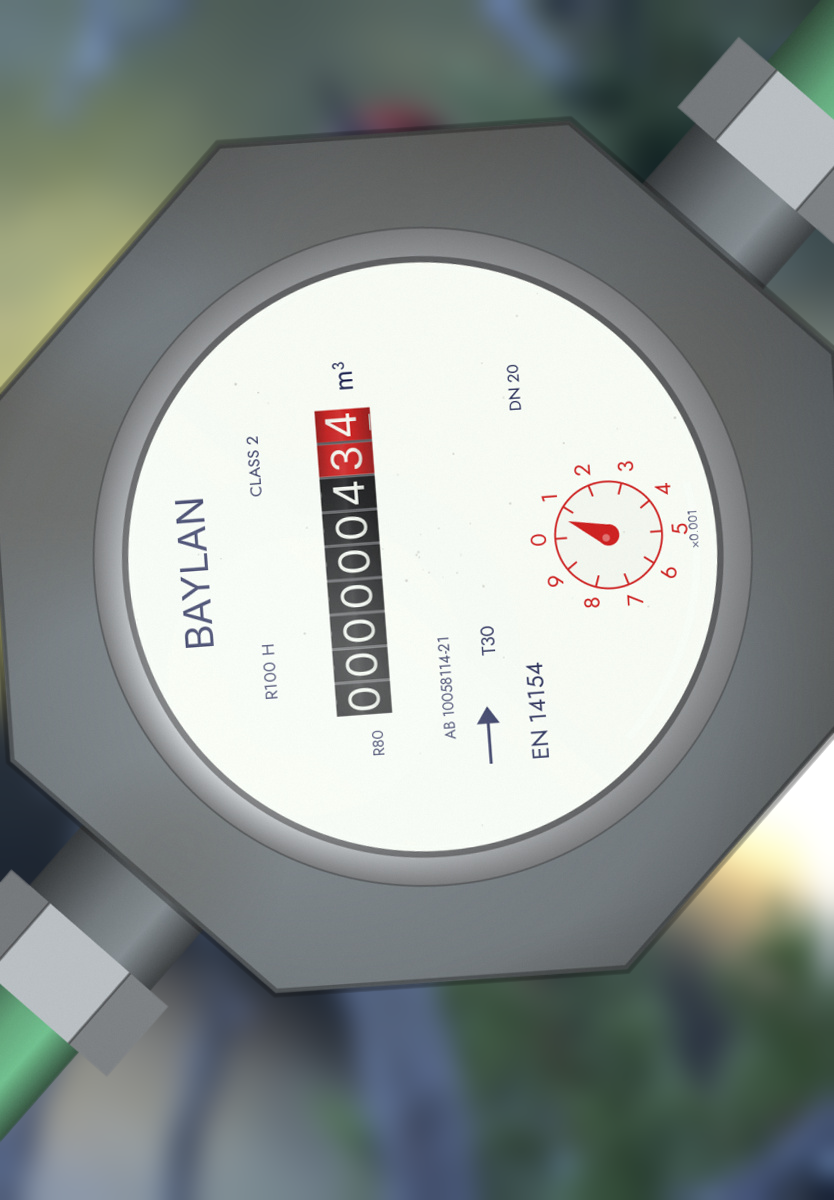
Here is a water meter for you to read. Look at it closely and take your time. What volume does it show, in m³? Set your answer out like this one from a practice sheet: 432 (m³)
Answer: 4.340 (m³)
